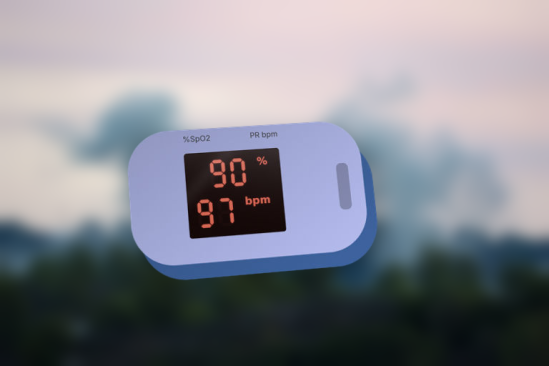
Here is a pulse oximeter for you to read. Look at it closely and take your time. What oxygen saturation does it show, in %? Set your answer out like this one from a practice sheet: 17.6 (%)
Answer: 90 (%)
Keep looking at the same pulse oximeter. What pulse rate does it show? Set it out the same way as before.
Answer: 97 (bpm)
